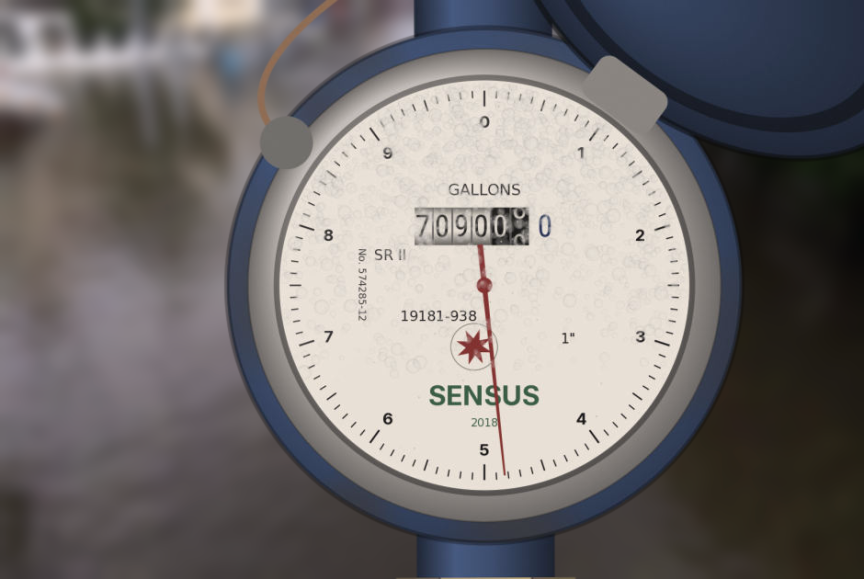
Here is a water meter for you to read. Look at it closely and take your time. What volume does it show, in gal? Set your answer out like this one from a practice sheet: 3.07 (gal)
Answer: 7090084.8 (gal)
